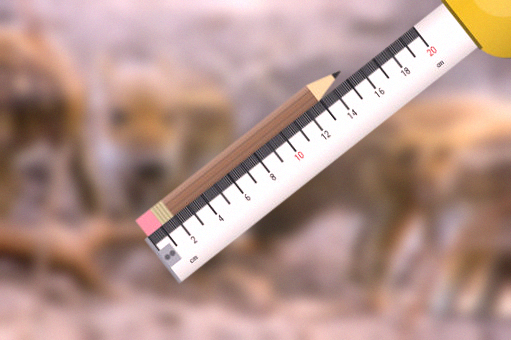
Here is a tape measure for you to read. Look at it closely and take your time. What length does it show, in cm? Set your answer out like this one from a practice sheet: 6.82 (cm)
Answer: 15 (cm)
